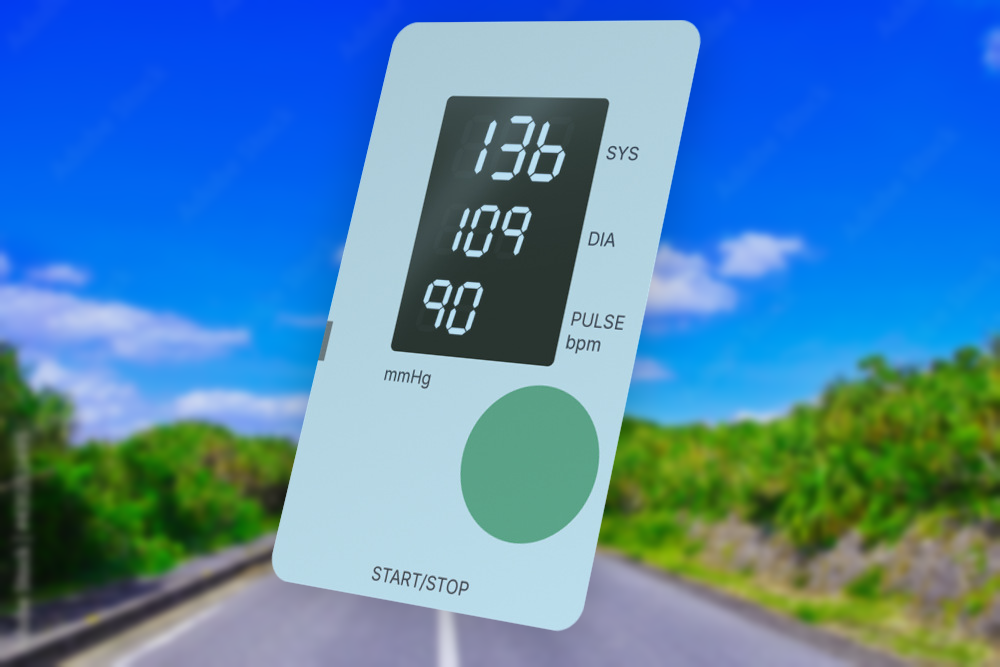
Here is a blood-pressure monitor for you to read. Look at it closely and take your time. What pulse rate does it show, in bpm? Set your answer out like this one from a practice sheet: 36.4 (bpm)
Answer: 90 (bpm)
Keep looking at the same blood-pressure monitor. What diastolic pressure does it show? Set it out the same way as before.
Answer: 109 (mmHg)
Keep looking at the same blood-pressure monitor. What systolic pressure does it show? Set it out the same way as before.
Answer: 136 (mmHg)
